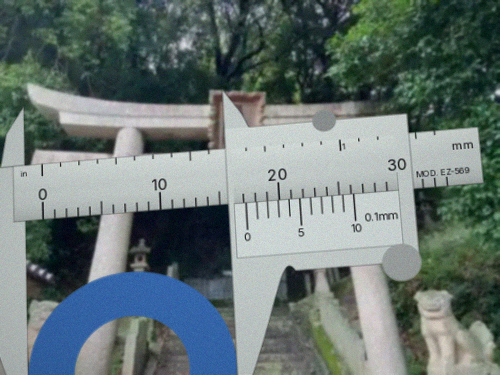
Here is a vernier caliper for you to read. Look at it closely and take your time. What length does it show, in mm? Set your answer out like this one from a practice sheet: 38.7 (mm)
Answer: 17.2 (mm)
